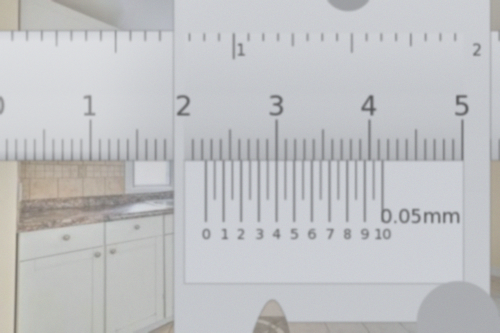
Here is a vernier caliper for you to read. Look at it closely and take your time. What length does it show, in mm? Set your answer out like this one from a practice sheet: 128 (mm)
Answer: 22.4 (mm)
